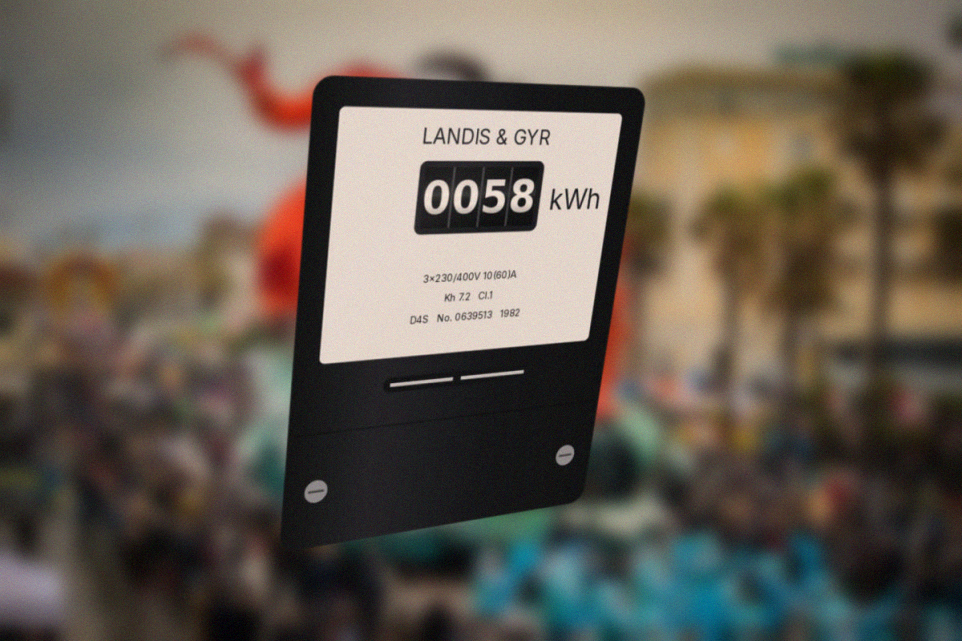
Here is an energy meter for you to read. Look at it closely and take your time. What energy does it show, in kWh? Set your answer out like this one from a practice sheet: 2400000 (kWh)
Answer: 58 (kWh)
